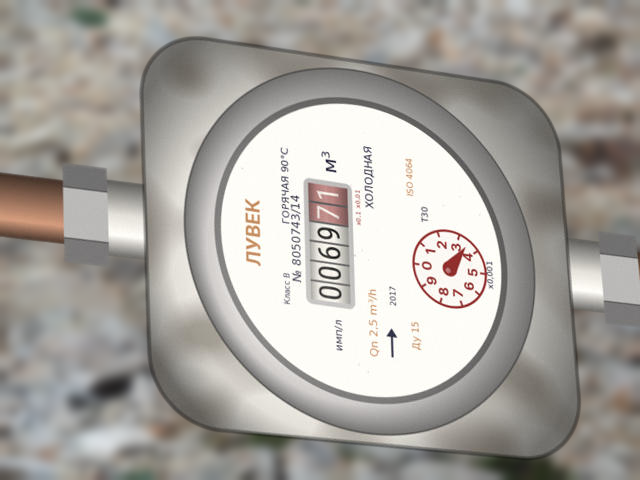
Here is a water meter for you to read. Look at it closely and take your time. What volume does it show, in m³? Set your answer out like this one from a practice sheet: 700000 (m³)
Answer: 69.713 (m³)
